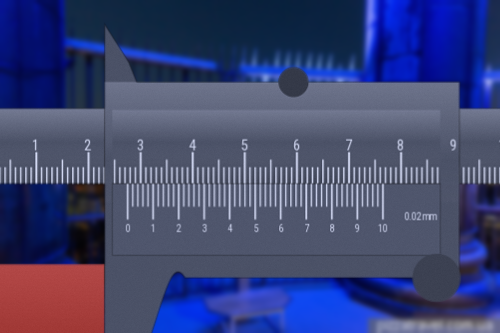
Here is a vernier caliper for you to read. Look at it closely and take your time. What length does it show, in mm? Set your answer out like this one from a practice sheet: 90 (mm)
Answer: 27.5 (mm)
